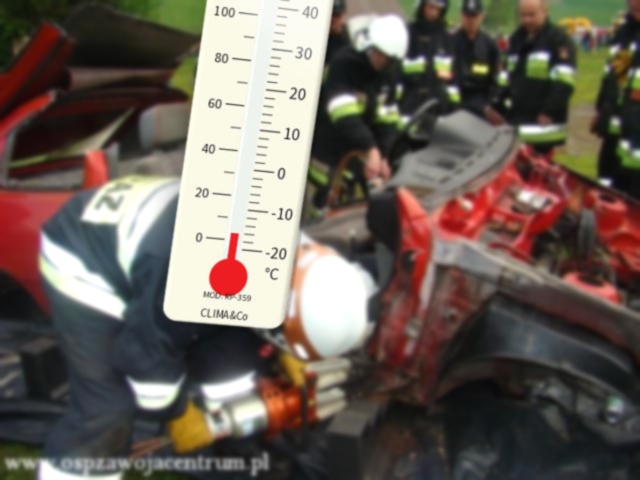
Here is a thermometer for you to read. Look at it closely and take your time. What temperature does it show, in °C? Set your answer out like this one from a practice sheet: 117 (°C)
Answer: -16 (°C)
